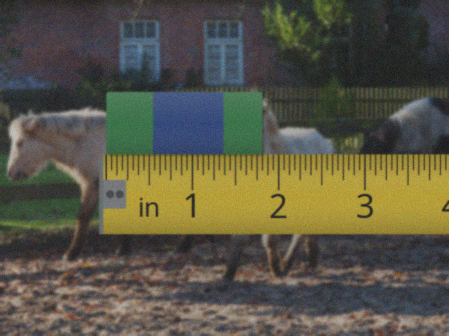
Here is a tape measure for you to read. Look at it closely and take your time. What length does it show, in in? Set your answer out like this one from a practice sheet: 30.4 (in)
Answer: 1.8125 (in)
